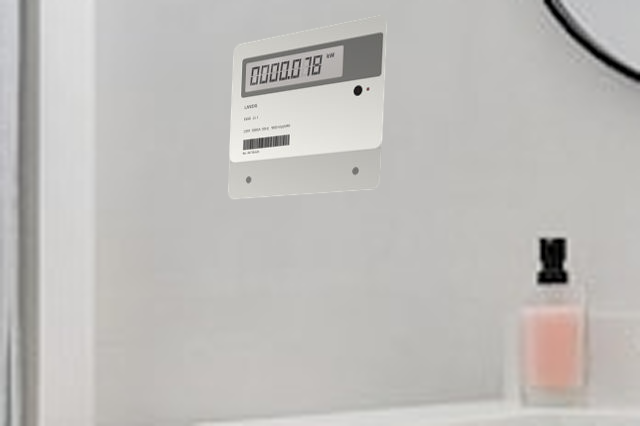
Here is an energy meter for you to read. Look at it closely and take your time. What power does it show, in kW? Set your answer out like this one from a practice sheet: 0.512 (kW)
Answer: 0.078 (kW)
